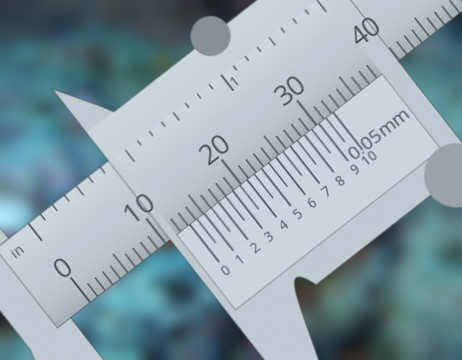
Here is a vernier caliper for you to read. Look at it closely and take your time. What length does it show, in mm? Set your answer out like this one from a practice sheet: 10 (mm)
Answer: 13.2 (mm)
